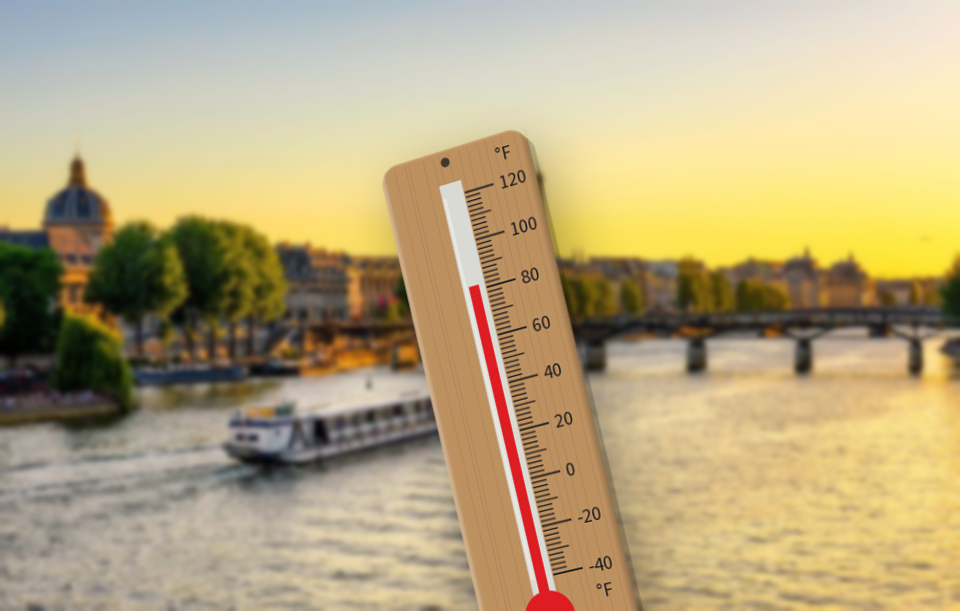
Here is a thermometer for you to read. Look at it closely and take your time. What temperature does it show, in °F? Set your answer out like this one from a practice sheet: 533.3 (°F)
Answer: 82 (°F)
